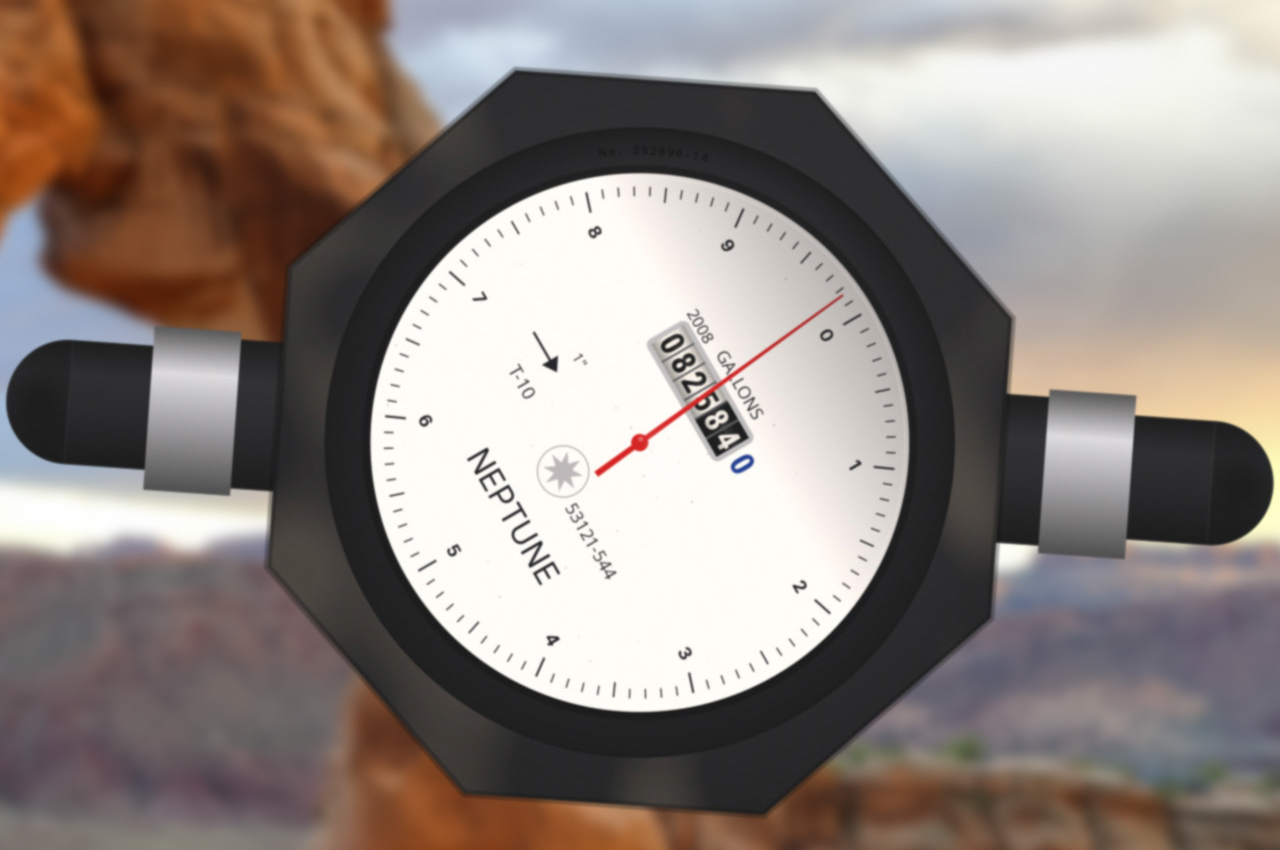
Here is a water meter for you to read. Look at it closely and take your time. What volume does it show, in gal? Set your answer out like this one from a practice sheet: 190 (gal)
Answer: 825839.8 (gal)
